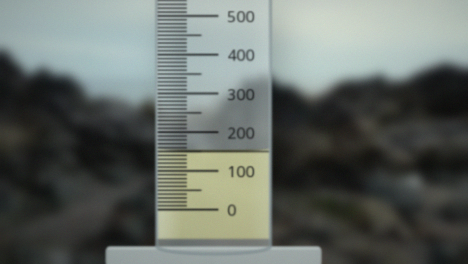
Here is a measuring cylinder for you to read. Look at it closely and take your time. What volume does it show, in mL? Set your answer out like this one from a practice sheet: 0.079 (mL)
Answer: 150 (mL)
